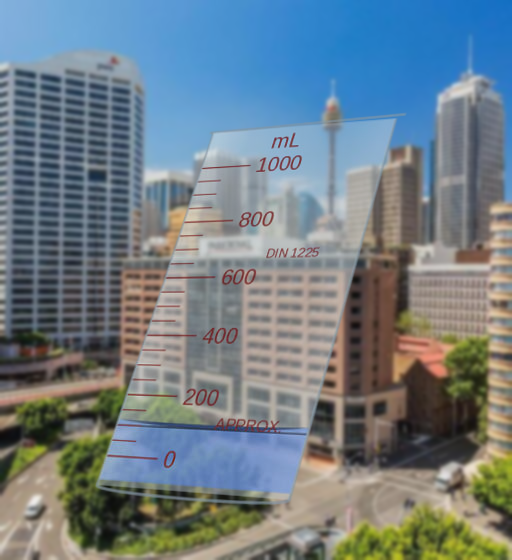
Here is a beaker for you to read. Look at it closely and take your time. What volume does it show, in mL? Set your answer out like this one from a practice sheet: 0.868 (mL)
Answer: 100 (mL)
